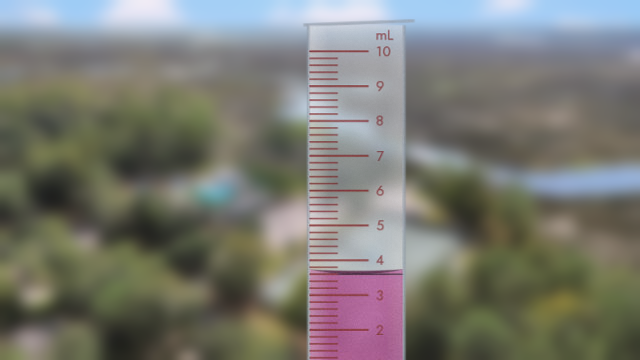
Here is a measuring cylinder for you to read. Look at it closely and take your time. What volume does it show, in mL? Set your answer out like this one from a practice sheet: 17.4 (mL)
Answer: 3.6 (mL)
